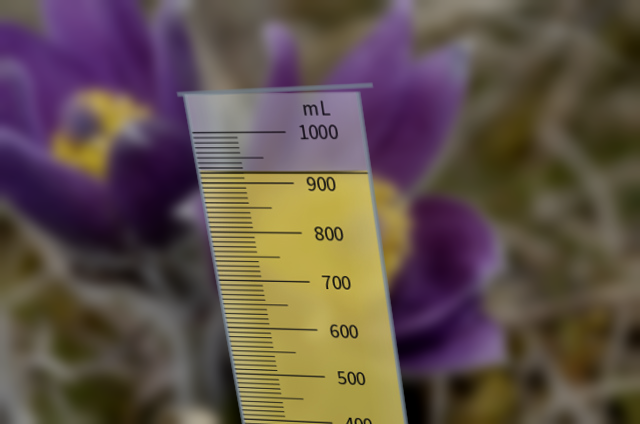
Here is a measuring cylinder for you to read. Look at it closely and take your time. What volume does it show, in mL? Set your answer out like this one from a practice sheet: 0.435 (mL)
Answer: 920 (mL)
